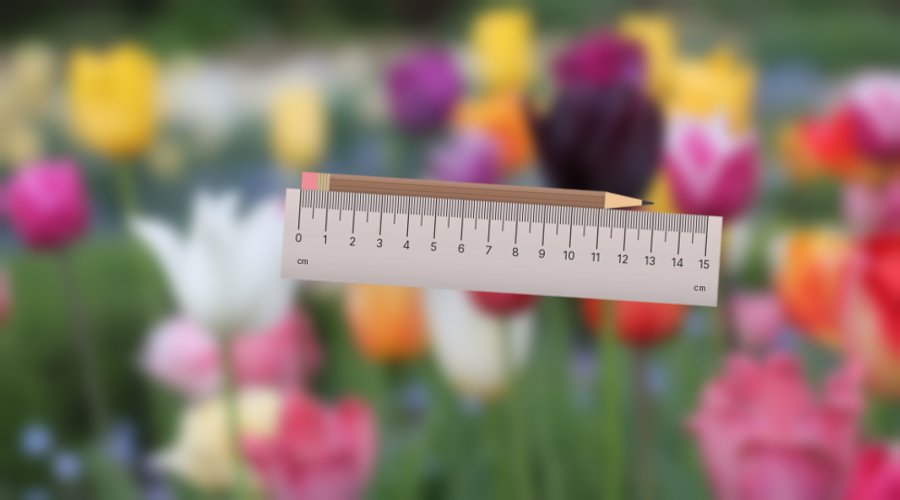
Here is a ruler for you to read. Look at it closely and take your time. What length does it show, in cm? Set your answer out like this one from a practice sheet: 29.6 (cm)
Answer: 13 (cm)
